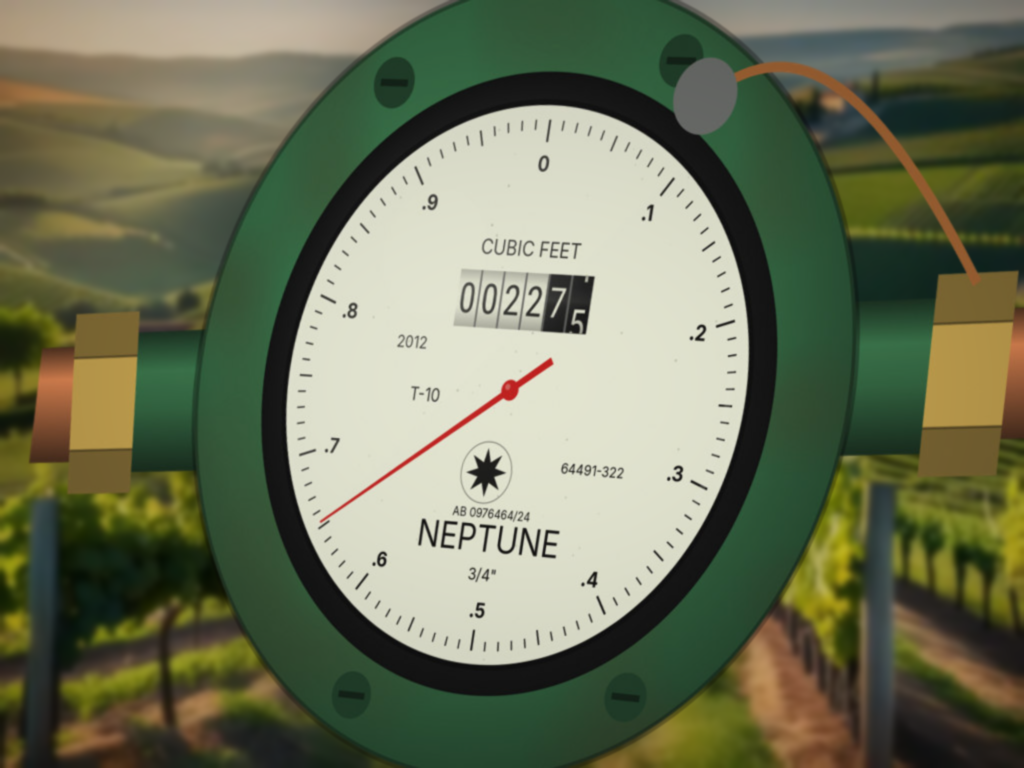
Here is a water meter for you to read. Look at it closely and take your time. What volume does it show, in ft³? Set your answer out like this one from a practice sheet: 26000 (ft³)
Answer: 2274.65 (ft³)
